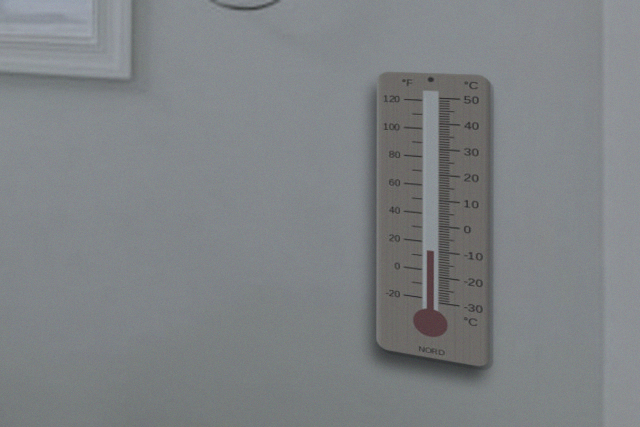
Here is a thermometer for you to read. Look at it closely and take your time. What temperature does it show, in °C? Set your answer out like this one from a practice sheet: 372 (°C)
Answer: -10 (°C)
